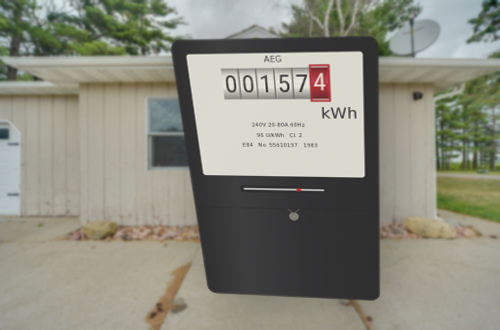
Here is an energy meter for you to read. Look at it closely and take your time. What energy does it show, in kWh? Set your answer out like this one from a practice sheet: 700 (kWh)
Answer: 157.4 (kWh)
